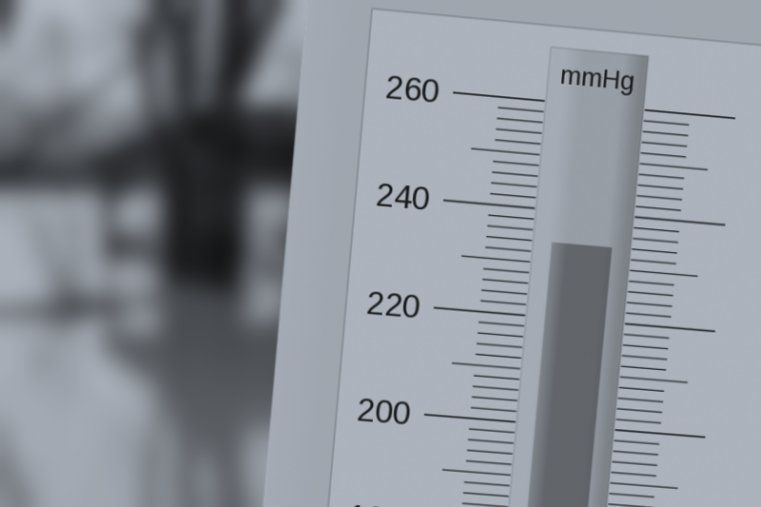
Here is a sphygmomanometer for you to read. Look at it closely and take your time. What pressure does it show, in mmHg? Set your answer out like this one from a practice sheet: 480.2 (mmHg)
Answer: 234 (mmHg)
